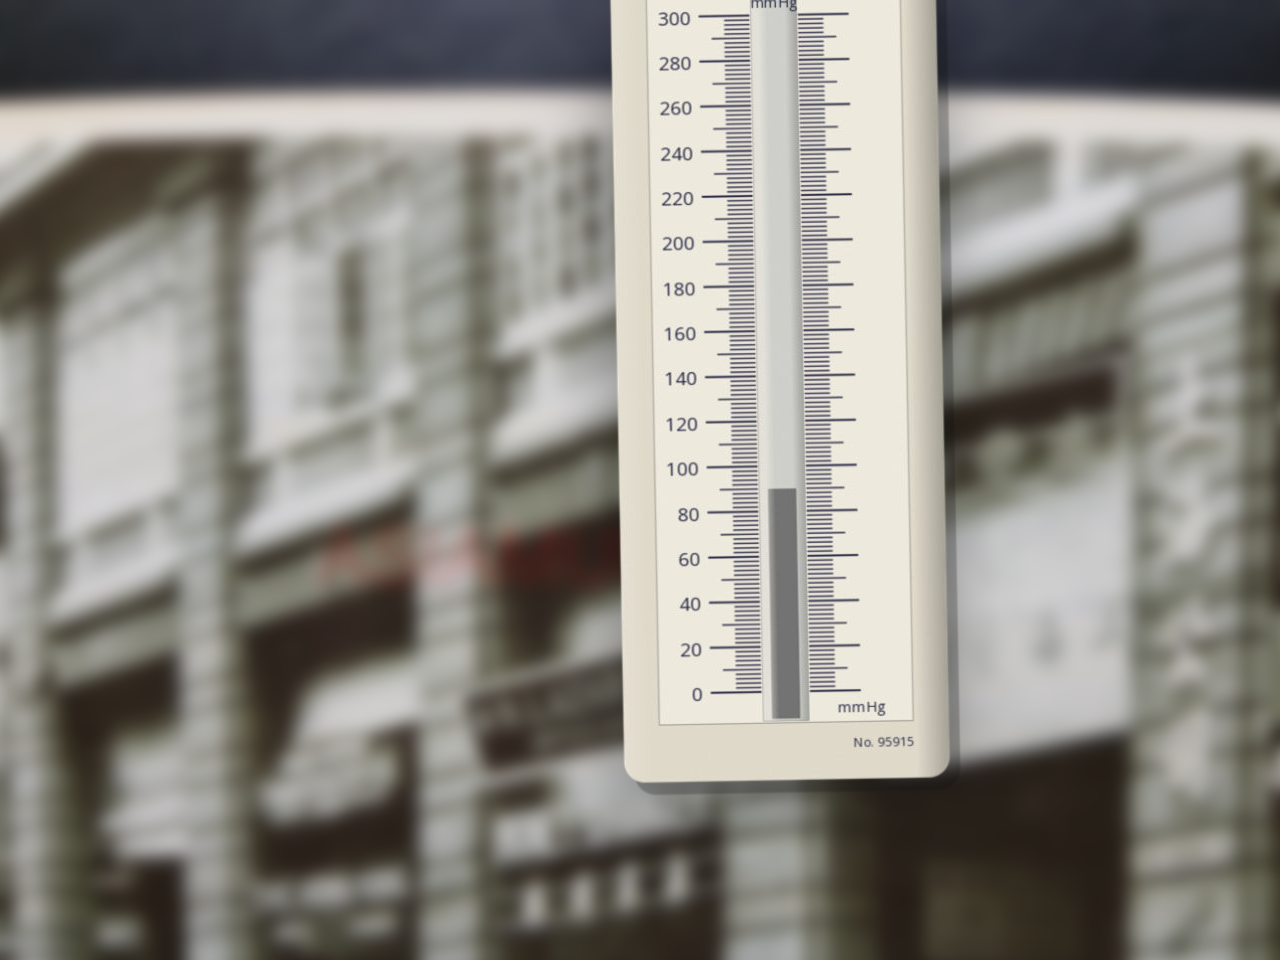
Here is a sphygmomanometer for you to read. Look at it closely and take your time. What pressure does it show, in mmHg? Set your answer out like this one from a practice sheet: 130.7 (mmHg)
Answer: 90 (mmHg)
